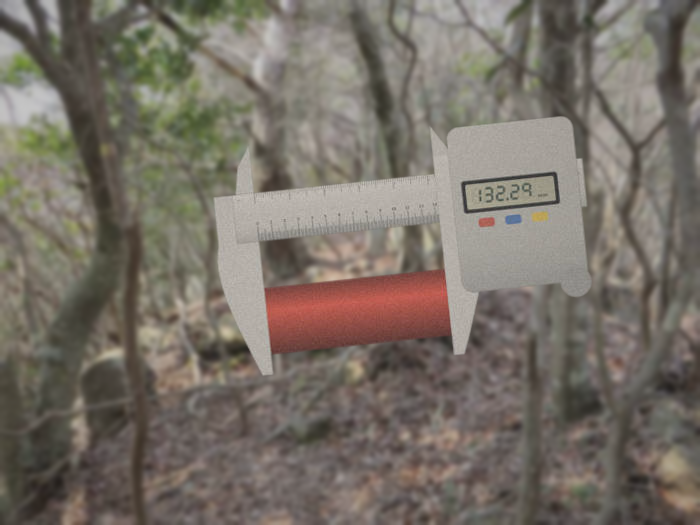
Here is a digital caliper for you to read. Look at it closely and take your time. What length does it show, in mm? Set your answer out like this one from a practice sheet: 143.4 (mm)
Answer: 132.29 (mm)
